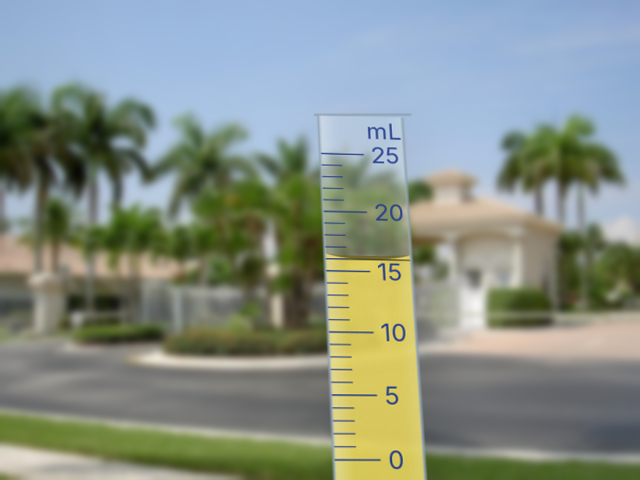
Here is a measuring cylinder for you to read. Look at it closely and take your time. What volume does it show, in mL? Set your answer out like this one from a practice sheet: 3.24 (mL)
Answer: 16 (mL)
